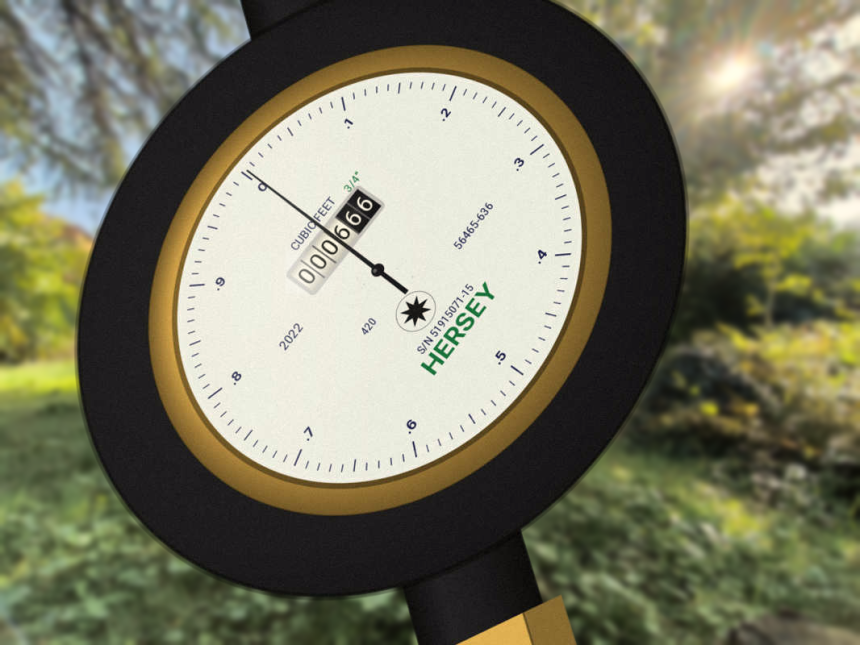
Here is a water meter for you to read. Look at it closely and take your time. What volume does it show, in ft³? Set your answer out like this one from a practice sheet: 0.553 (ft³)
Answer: 666.00 (ft³)
